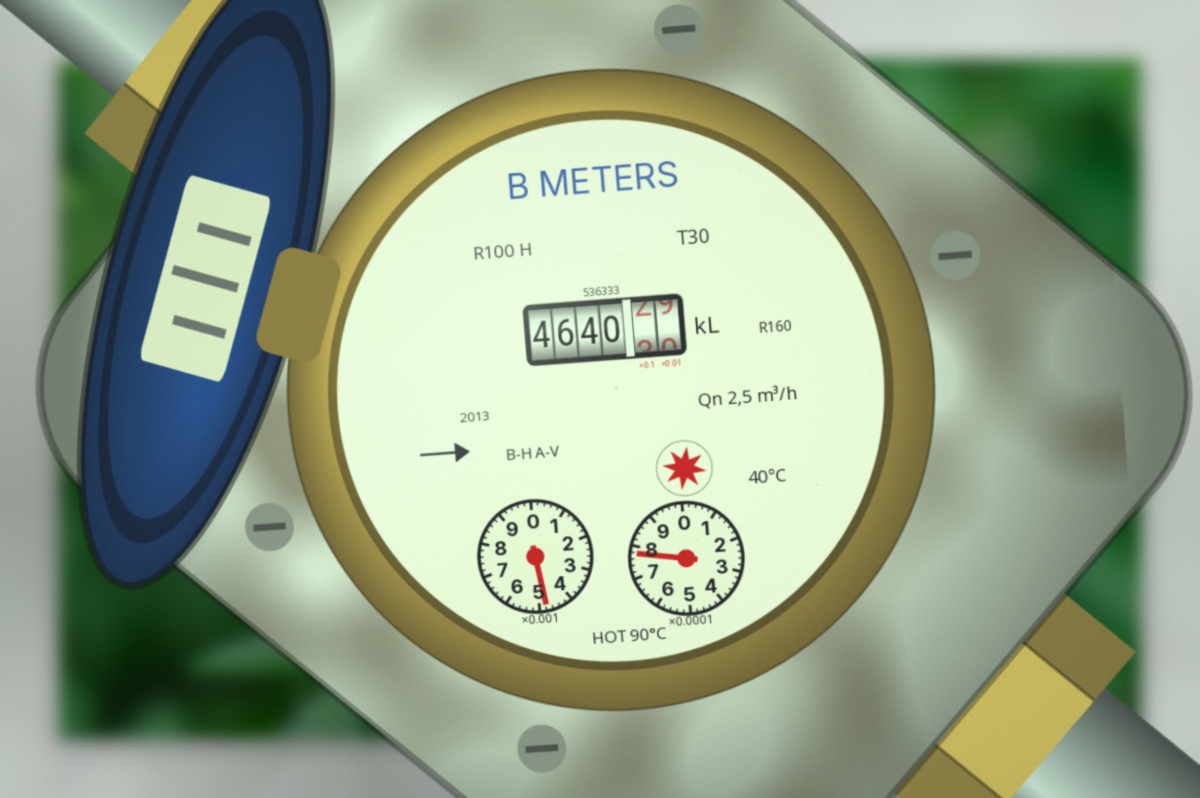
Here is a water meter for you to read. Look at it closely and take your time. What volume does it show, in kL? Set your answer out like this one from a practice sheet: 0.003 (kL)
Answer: 4640.2947 (kL)
